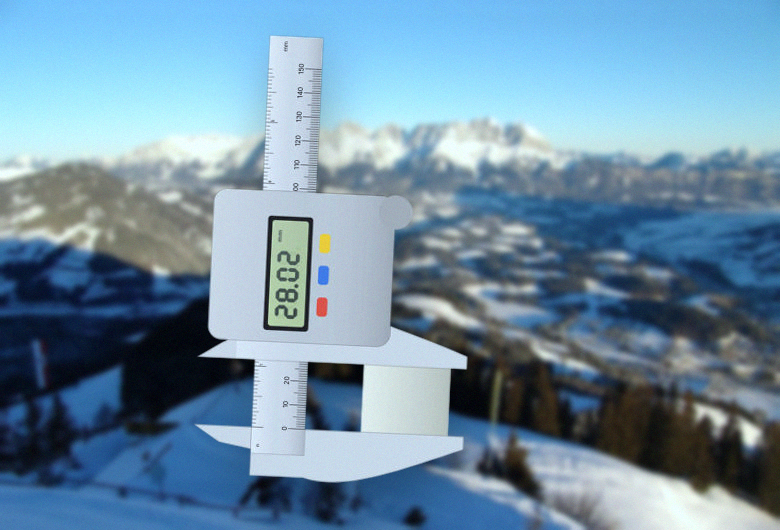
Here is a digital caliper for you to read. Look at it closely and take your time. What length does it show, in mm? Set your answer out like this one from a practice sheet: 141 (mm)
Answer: 28.02 (mm)
